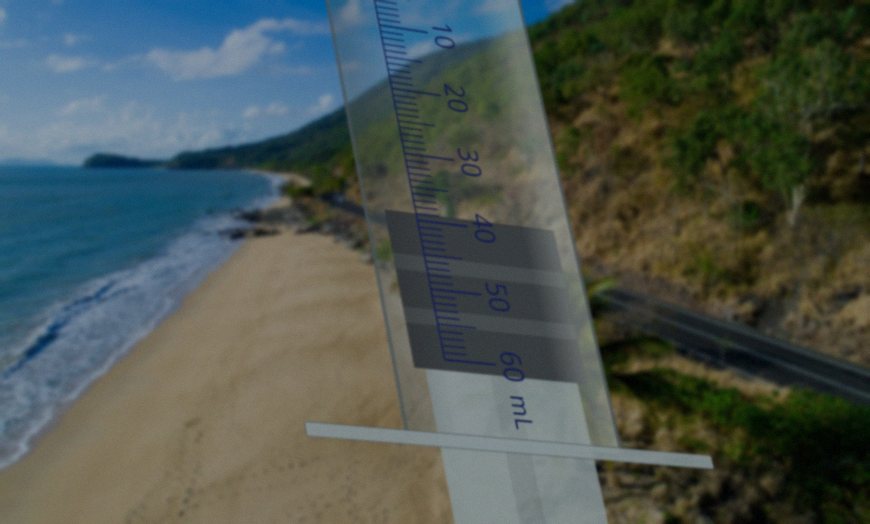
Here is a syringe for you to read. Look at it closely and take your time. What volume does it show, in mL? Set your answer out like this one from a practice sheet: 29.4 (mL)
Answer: 39 (mL)
